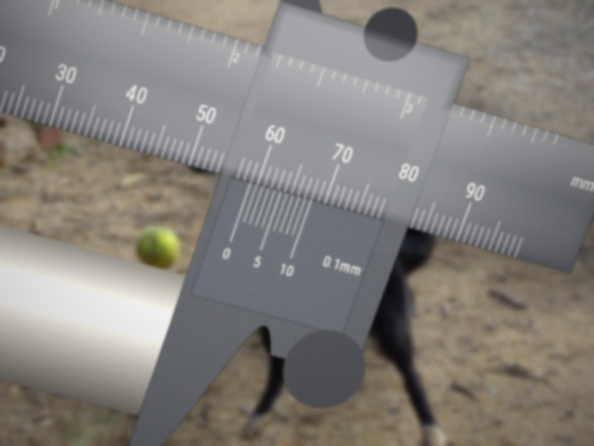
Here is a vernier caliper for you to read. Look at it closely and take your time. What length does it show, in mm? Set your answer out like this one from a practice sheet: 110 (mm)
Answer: 59.0 (mm)
